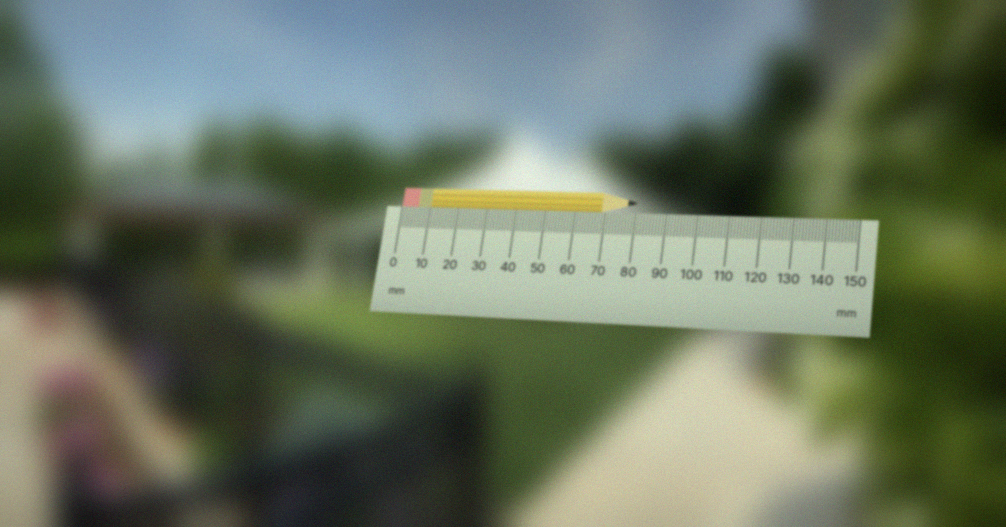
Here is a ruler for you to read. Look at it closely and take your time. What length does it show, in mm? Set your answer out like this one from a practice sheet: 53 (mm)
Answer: 80 (mm)
